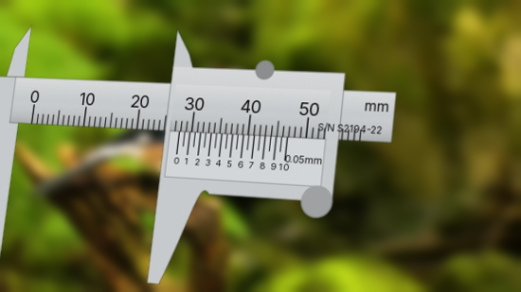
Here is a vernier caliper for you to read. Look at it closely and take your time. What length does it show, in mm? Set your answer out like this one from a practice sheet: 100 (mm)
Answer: 27.8 (mm)
